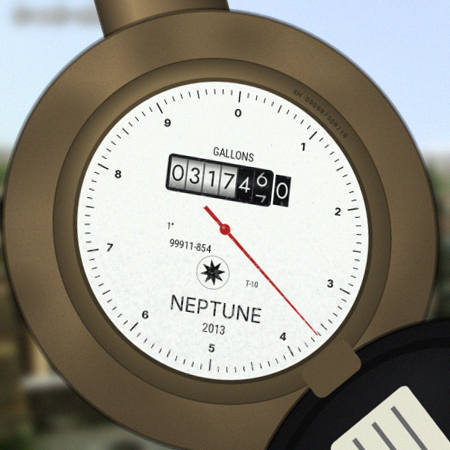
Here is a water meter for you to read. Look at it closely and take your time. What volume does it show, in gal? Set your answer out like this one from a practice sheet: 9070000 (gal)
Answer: 317463.6 (gal)
